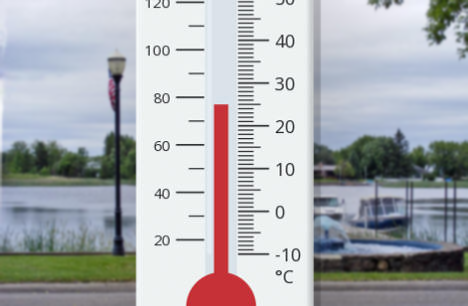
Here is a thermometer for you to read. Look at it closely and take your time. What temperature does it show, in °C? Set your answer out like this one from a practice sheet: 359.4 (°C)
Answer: 25 (°C)
